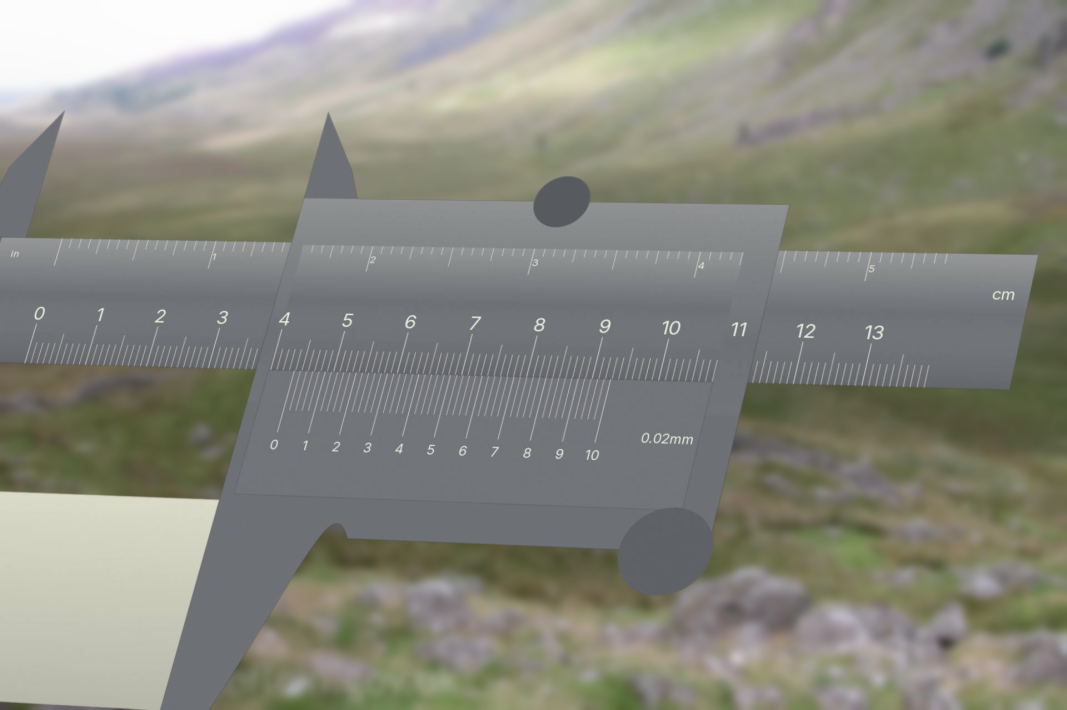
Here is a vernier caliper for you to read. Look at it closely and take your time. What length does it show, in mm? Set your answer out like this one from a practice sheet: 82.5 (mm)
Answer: 43.8 (mm)
